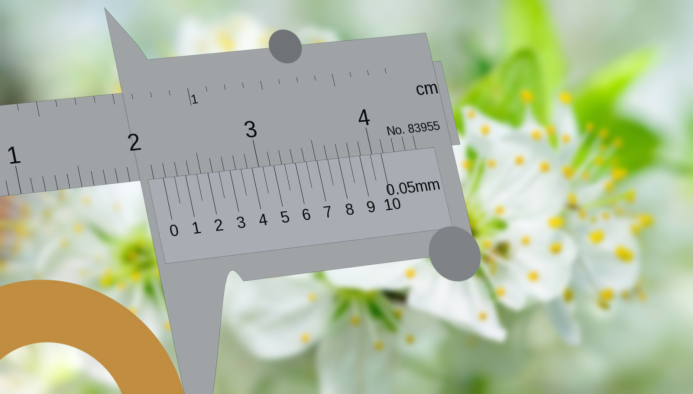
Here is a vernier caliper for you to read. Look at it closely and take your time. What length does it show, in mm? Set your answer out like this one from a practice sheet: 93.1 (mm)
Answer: 21.8 (mm)
